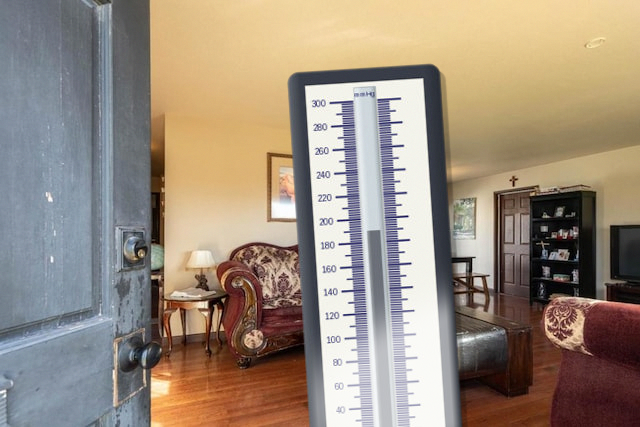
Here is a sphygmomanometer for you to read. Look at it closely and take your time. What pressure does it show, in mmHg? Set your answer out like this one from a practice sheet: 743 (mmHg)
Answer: 190 (mmHg)
